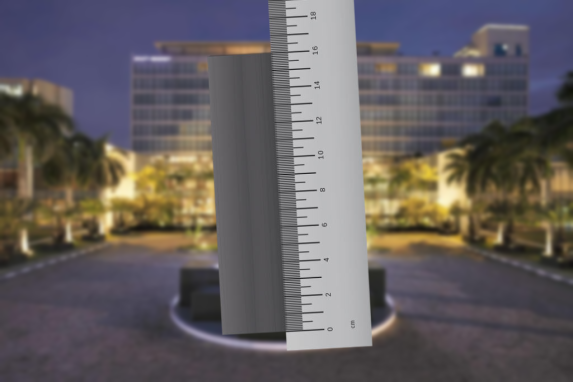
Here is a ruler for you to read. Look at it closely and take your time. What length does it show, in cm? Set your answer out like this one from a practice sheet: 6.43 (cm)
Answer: 16 (cm)
